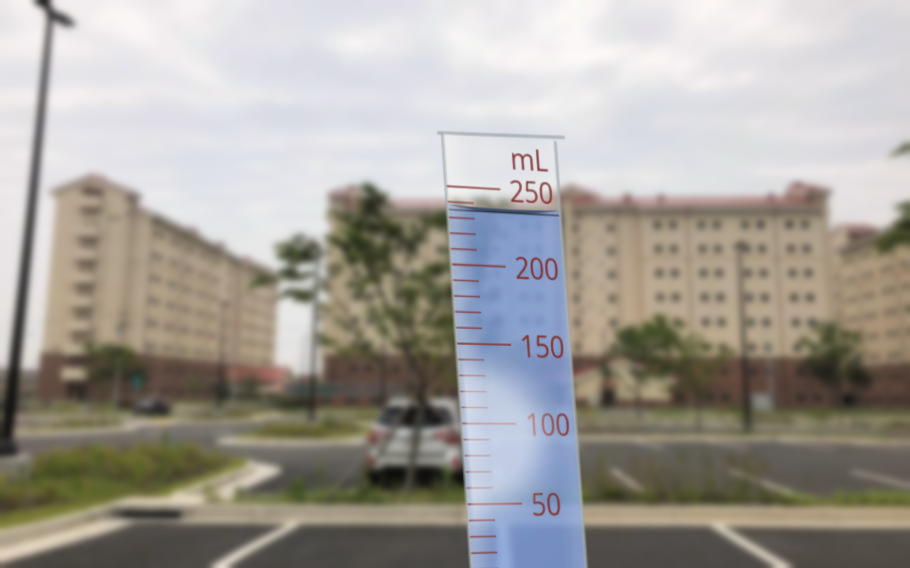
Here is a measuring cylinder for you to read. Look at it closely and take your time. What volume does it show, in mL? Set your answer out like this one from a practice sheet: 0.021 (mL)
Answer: 235 (mL)
